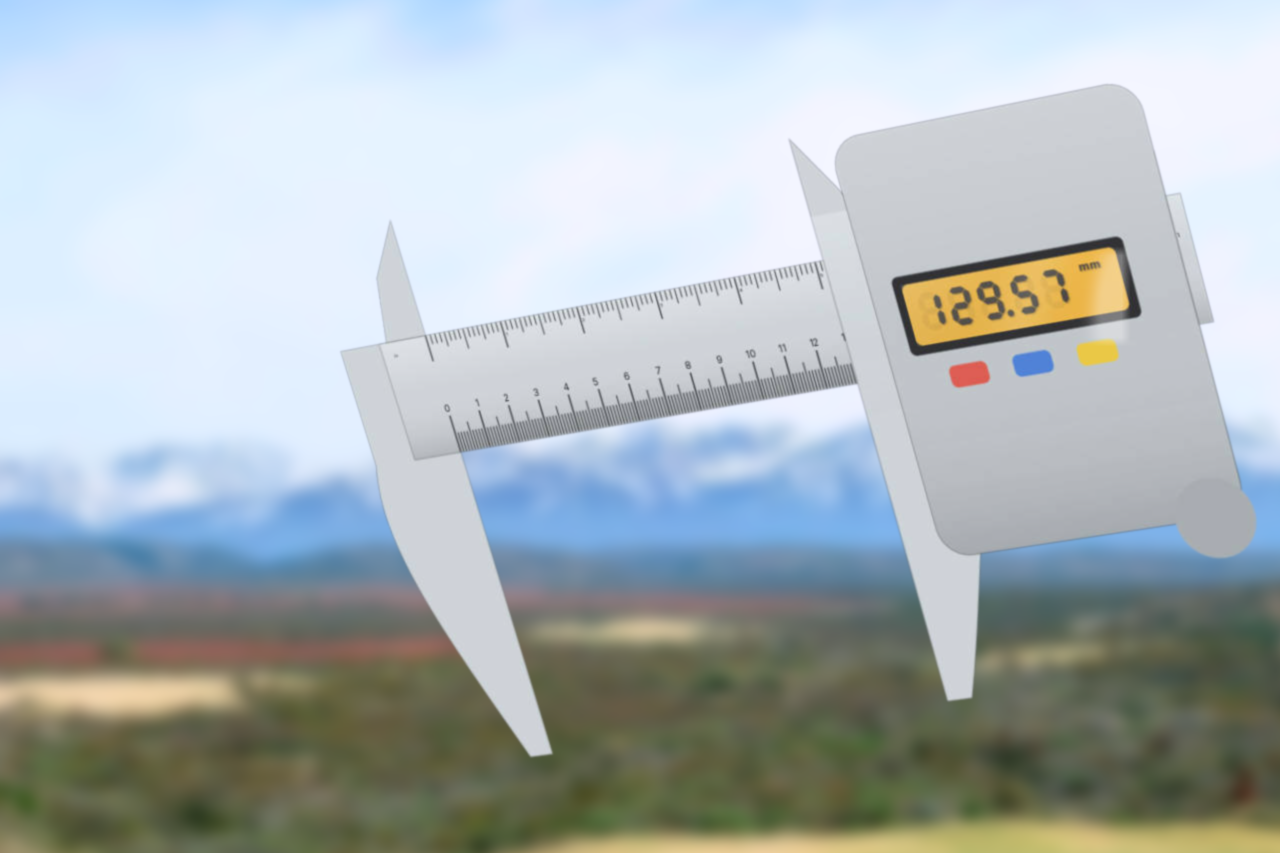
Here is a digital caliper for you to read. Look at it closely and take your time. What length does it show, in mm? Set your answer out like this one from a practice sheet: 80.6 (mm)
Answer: 129.57 (mm)
